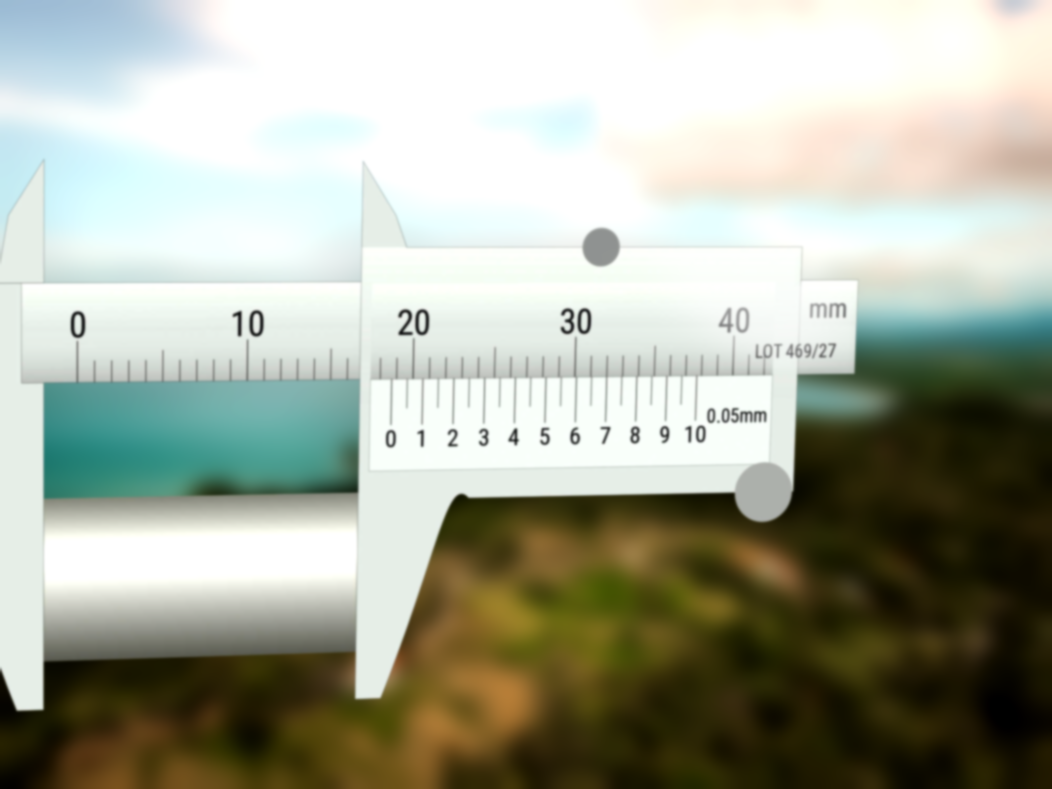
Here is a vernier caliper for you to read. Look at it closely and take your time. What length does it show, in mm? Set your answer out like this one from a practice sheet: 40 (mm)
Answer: 18.7 (mm)
